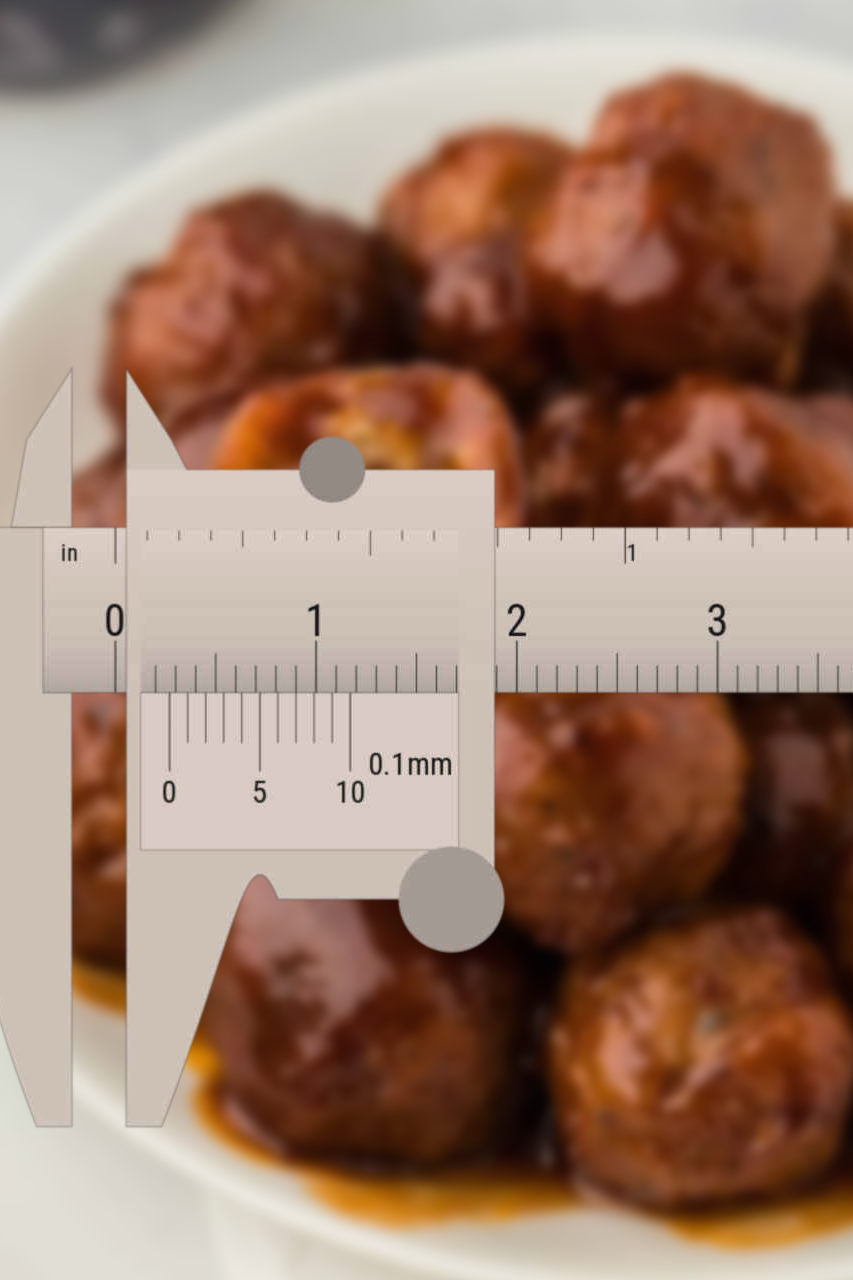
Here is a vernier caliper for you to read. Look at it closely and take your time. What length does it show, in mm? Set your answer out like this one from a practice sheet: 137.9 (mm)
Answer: 2.7 (mm)
